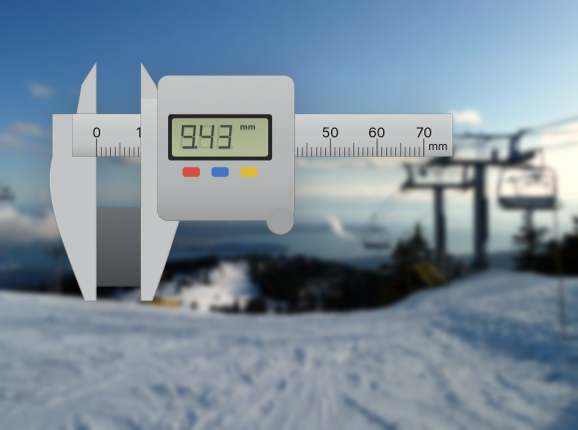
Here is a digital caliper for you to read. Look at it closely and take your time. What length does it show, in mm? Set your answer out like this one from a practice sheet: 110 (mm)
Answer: 9.43 (mm)
